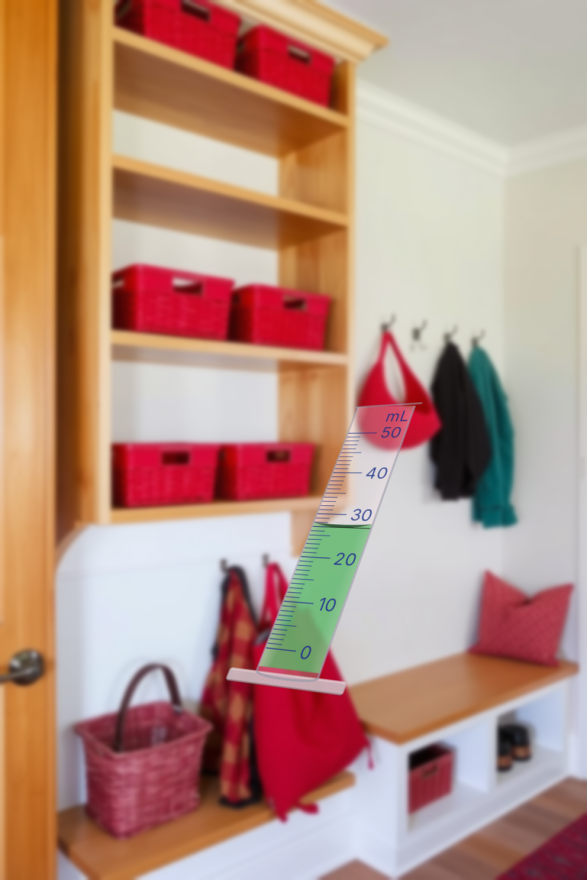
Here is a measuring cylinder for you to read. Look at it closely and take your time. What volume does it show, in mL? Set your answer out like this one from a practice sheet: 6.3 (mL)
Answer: 27 (mL)
